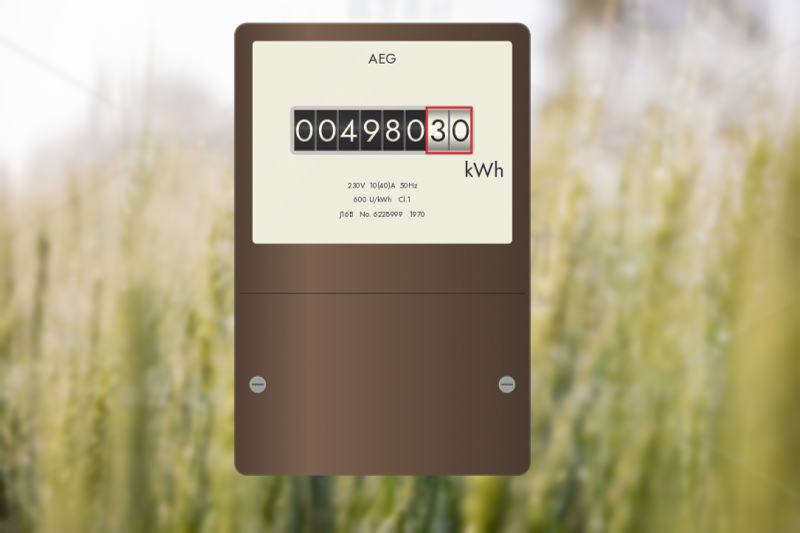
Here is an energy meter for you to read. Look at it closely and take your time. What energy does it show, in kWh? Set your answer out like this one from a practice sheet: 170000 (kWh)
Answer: 4980.30 (kWh)
